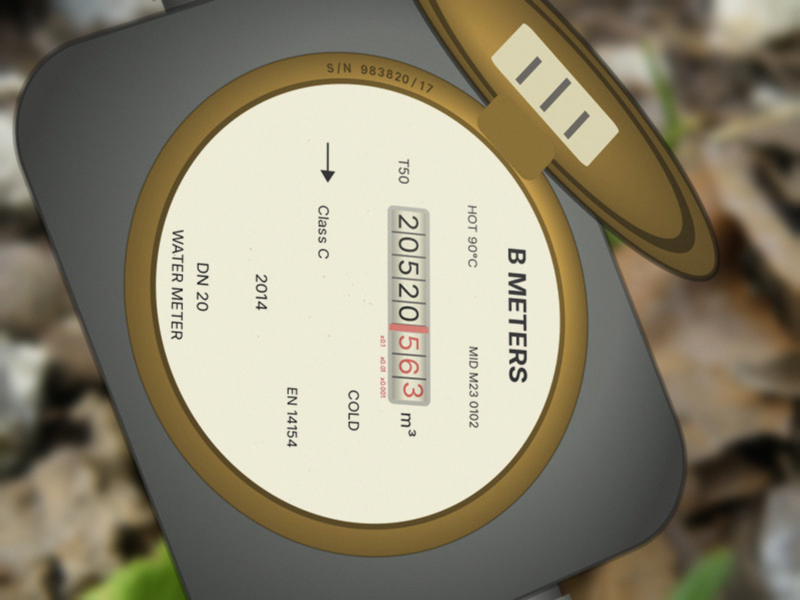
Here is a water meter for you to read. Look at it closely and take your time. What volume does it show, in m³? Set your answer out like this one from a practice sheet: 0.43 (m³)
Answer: 20520.563 (m³)
